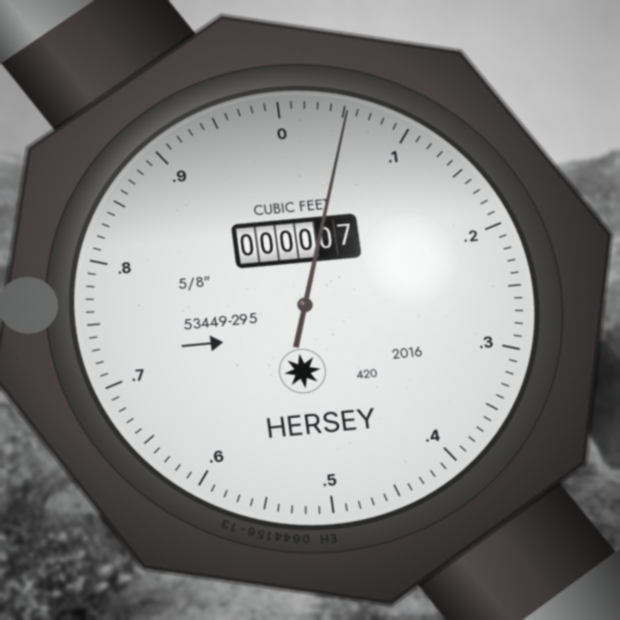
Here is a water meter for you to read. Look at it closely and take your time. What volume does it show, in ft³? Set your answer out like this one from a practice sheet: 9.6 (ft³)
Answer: 7.05 (ft³)
